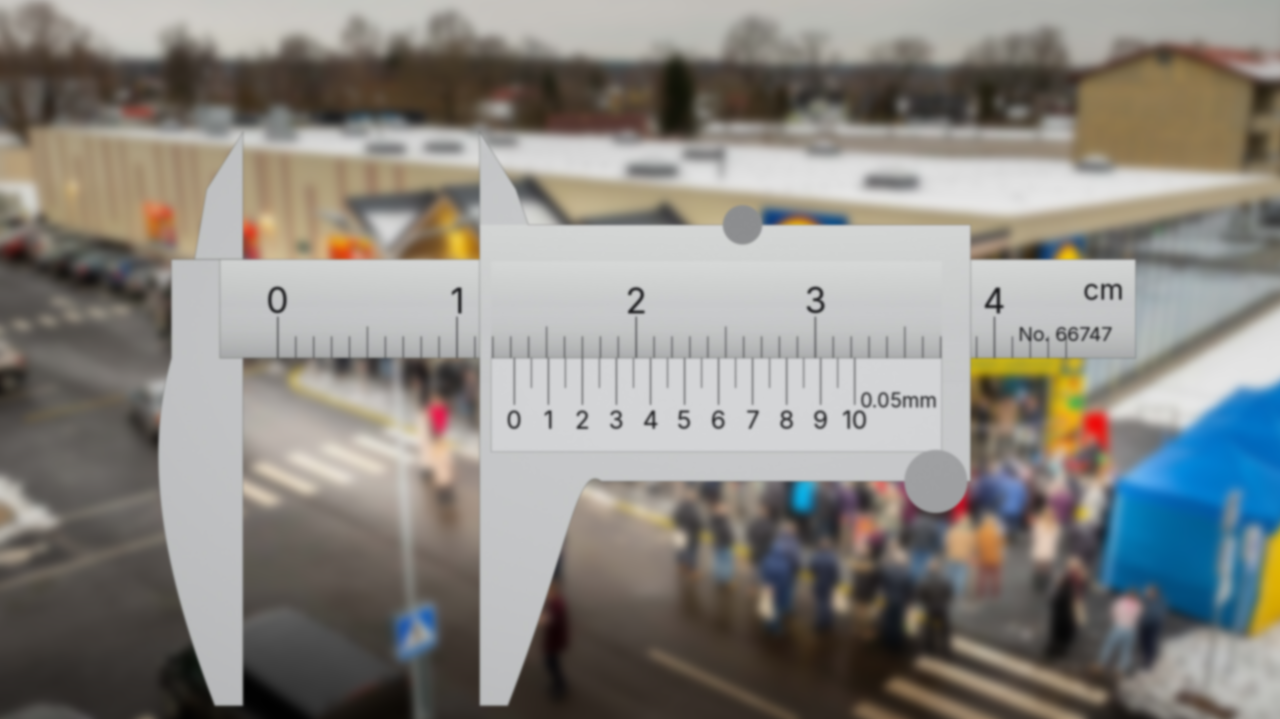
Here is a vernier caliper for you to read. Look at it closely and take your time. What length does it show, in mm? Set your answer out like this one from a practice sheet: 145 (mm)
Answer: 13.2 (mm)
